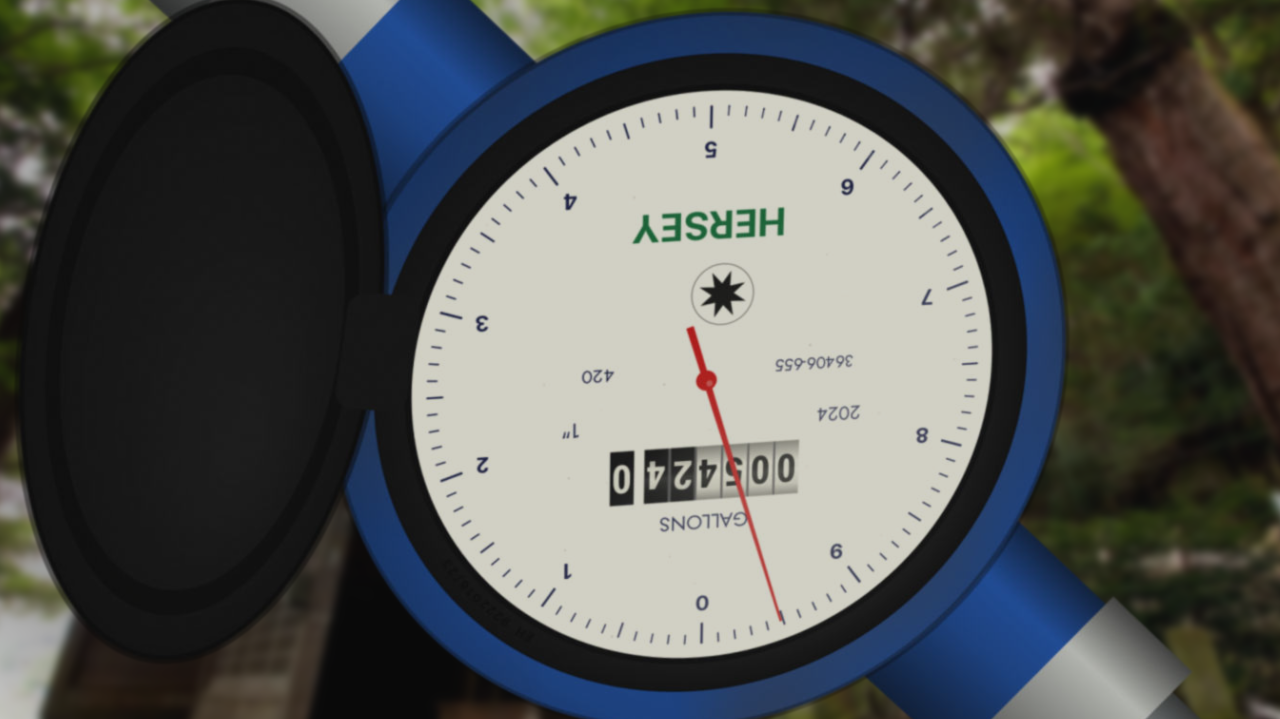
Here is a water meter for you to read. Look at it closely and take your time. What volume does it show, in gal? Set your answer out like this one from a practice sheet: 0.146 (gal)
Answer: 54239.5 (gal)
